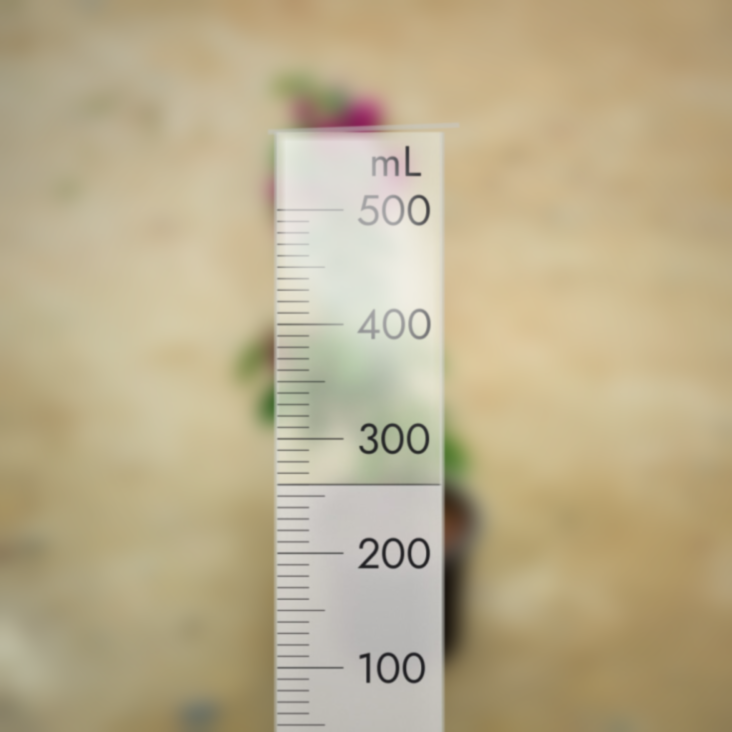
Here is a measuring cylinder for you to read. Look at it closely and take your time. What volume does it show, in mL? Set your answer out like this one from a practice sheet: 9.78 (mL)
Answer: 260 (mL)
